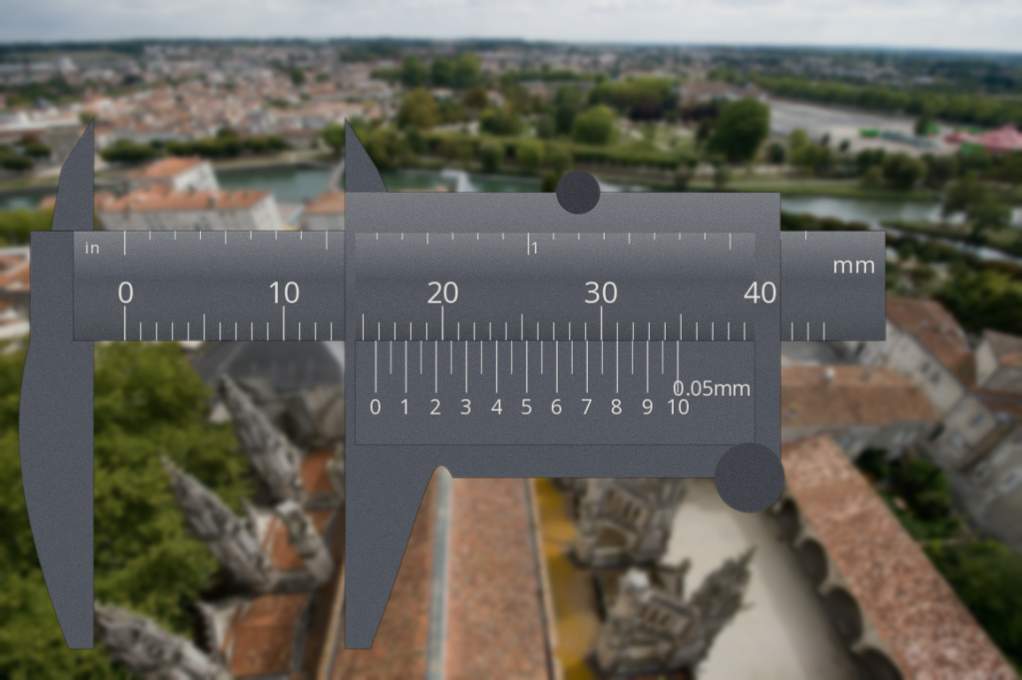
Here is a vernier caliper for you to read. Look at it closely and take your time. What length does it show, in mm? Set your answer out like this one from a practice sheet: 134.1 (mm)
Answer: 15.8 (mm)
